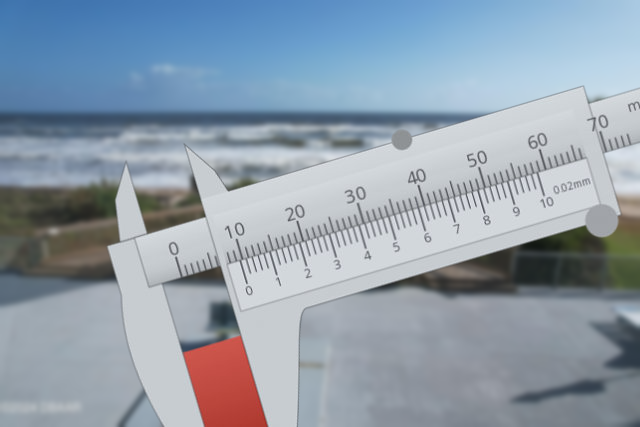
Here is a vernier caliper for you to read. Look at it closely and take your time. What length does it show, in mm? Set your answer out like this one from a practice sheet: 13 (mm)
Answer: 9.6 (mm)
